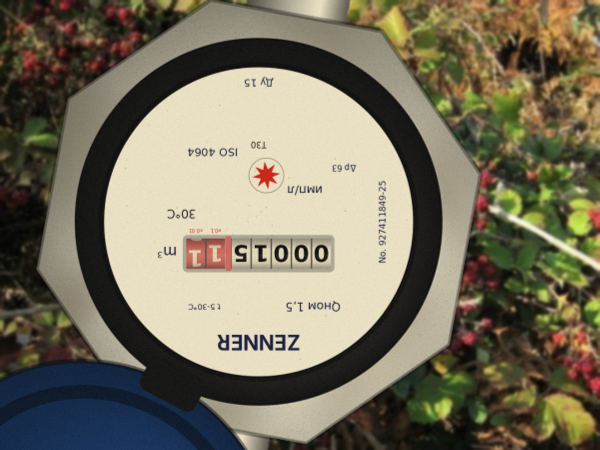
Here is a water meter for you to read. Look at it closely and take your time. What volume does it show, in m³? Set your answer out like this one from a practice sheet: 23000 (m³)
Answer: 15.11 (m³)
